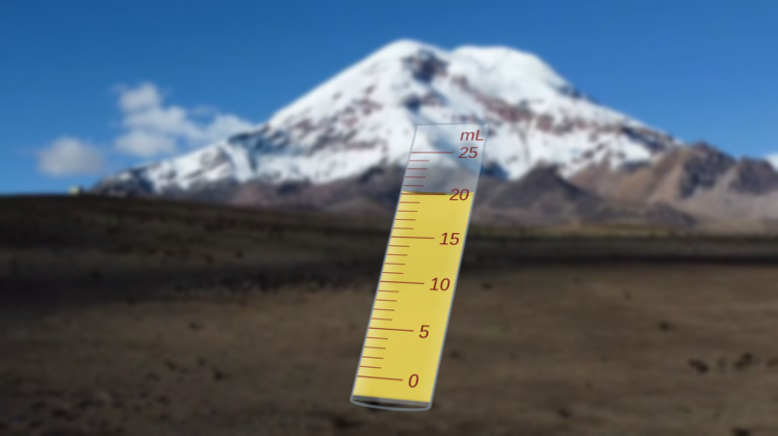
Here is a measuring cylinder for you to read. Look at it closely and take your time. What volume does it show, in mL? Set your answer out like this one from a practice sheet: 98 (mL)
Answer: 20 (mL)
